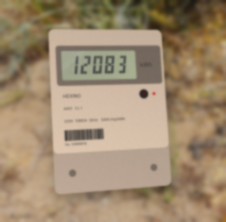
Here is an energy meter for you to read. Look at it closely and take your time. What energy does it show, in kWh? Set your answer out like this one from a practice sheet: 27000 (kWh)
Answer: 12083 (kWh)
